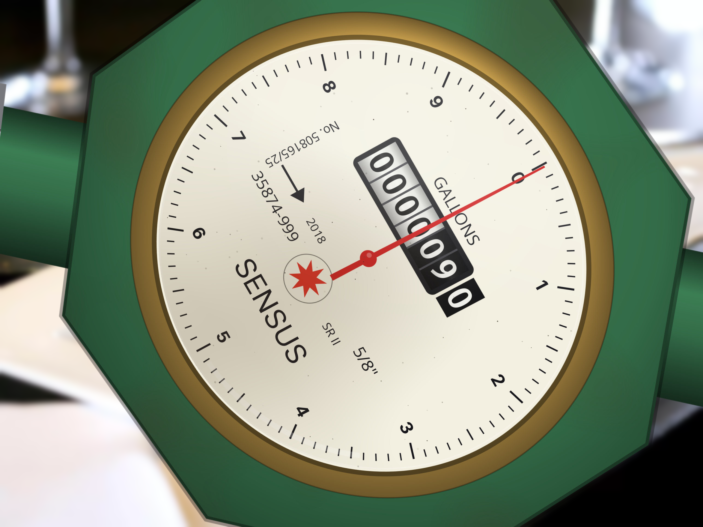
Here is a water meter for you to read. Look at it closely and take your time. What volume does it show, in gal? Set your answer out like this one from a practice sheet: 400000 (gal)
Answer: 90.0 (gal)
